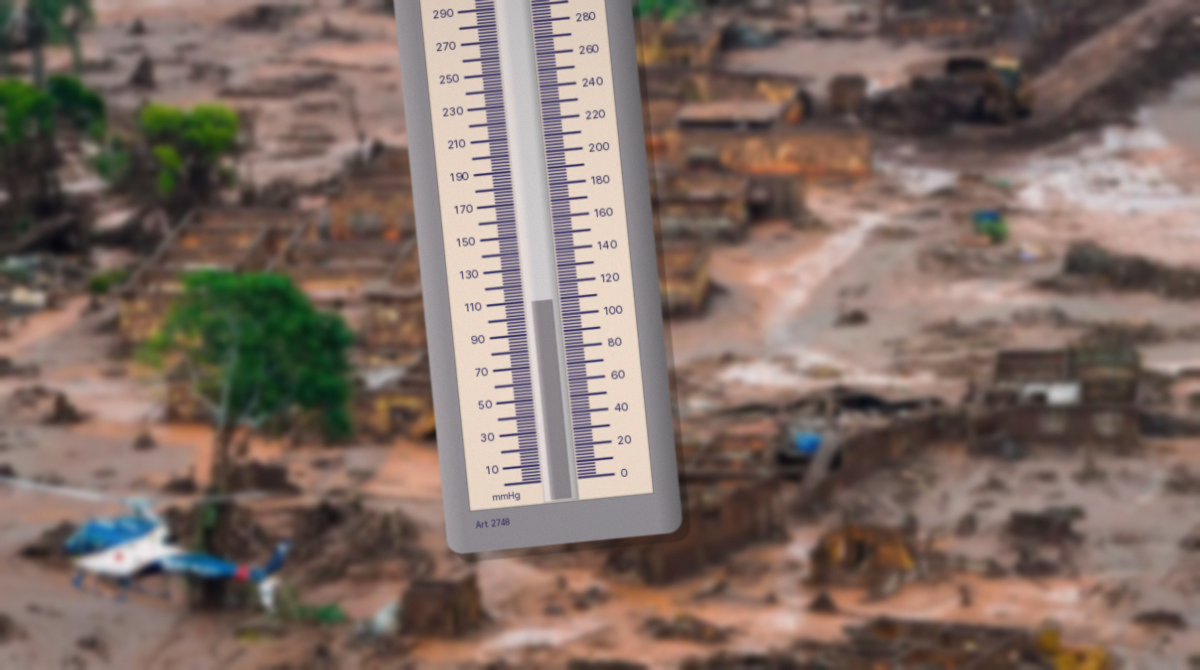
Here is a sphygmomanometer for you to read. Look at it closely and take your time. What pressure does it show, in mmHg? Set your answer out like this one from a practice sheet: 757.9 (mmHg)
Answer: 110 (mmHg)
